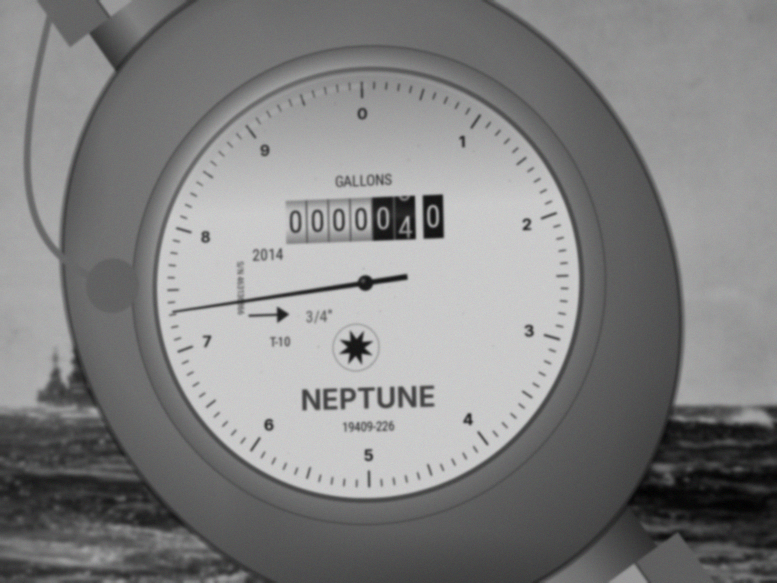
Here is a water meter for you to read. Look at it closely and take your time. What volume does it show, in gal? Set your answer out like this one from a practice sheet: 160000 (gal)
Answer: 37.3 (gal)
